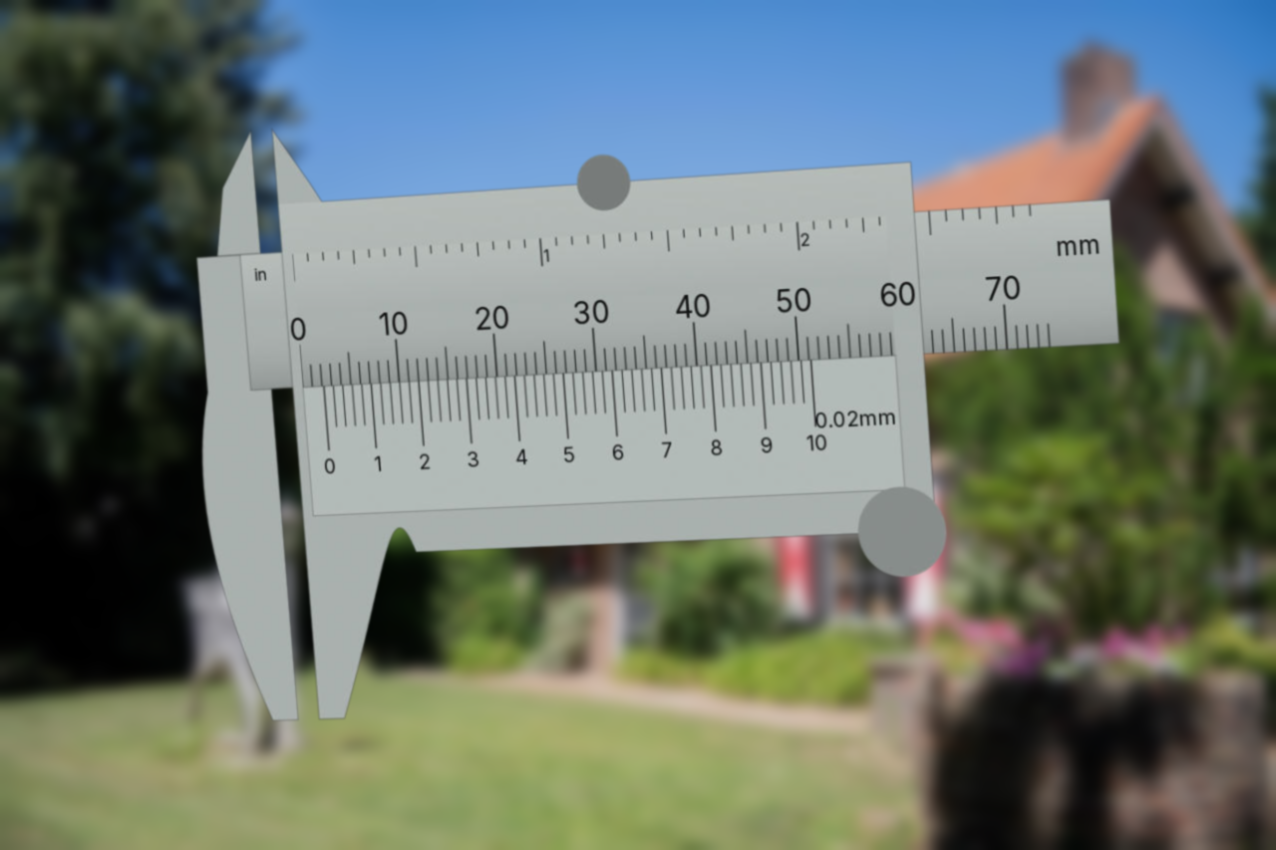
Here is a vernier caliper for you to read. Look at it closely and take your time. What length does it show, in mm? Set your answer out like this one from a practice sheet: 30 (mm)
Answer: 2.2 (mm)
